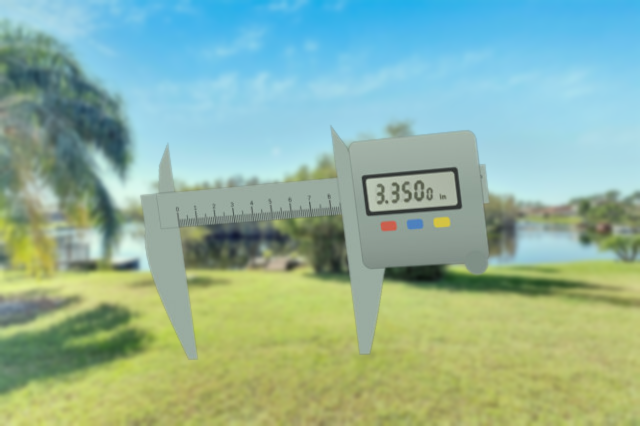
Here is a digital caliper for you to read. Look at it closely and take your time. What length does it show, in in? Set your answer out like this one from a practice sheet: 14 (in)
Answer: 3.3500 (in)
